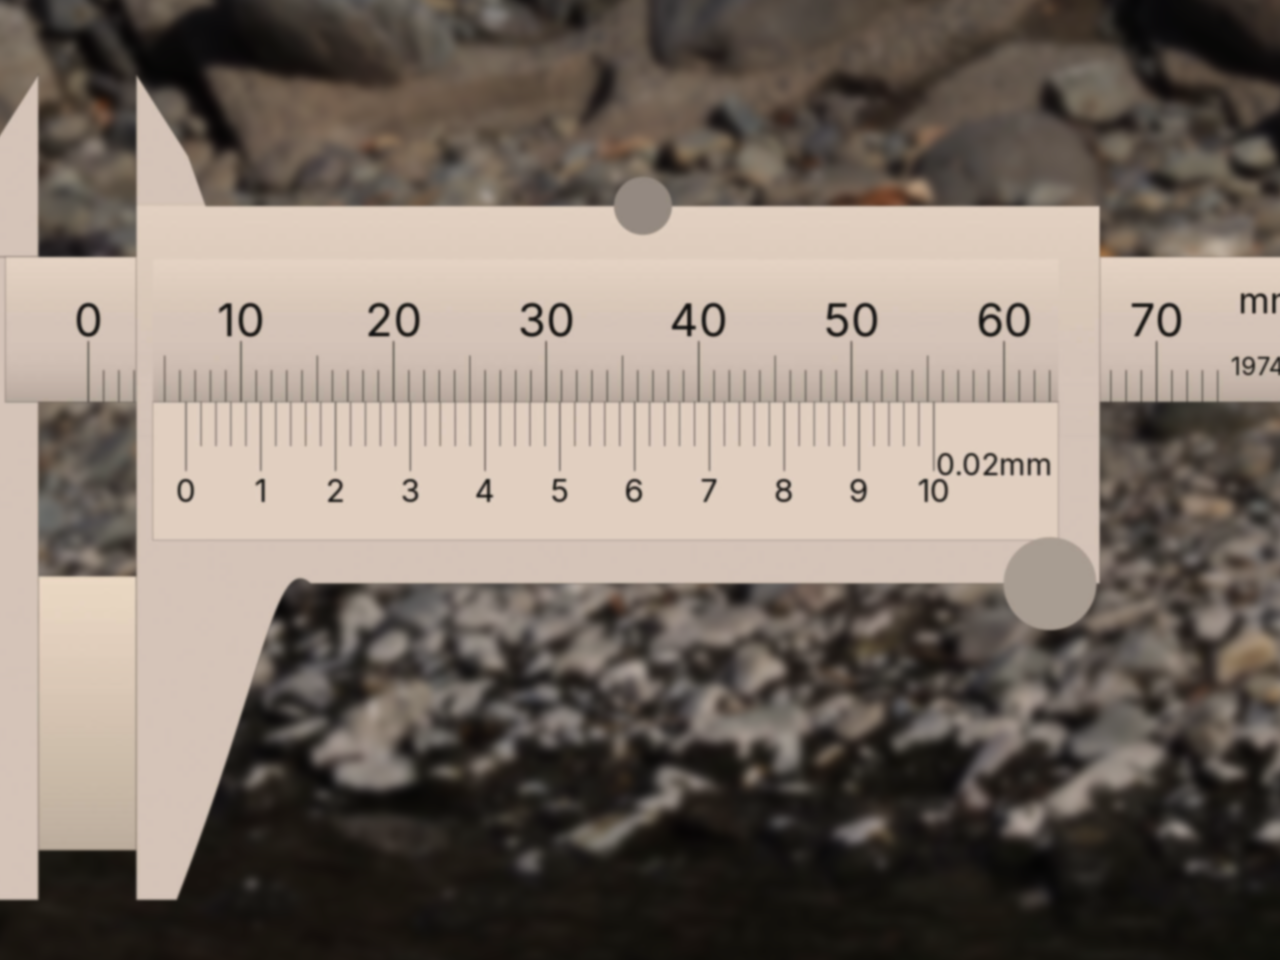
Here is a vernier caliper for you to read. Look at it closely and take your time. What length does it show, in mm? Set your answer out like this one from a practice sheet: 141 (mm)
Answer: 6.4 (mm)
